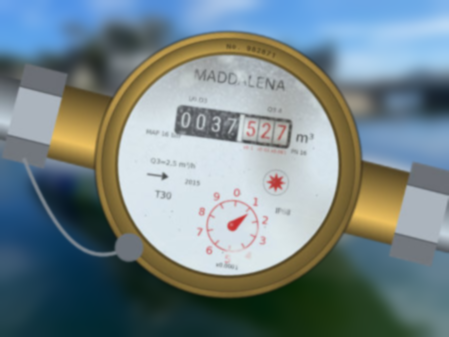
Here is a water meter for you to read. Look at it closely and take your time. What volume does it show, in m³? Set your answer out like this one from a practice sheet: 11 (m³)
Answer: 37.5271 (m³)
